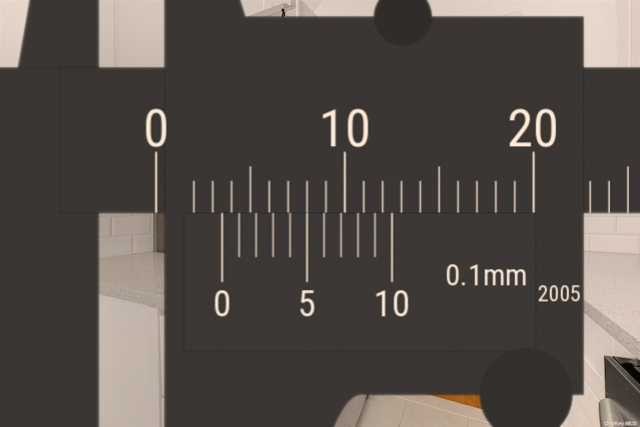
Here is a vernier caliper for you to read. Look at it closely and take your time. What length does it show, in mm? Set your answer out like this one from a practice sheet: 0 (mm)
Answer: 3.5 (mm)
